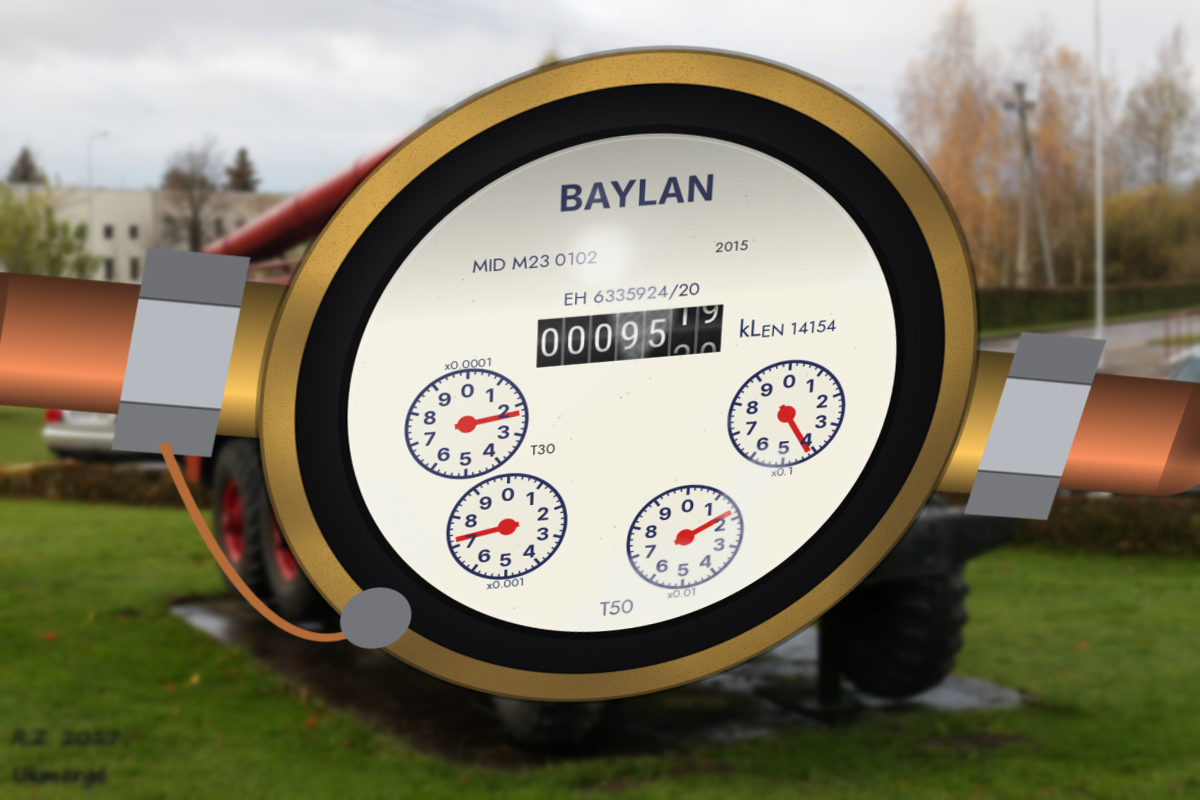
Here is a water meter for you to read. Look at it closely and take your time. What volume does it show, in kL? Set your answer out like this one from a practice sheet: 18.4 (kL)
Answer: 9519.4172 (kL)
